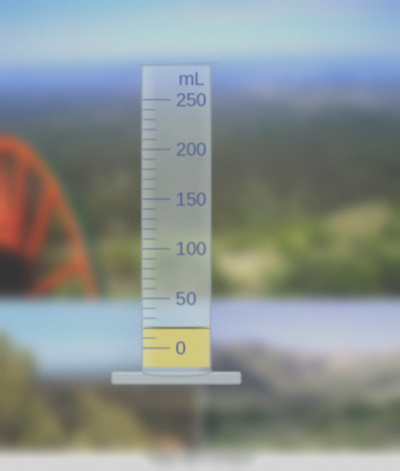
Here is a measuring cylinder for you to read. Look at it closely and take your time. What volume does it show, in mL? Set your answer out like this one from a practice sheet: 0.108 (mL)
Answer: 20 (mL)
